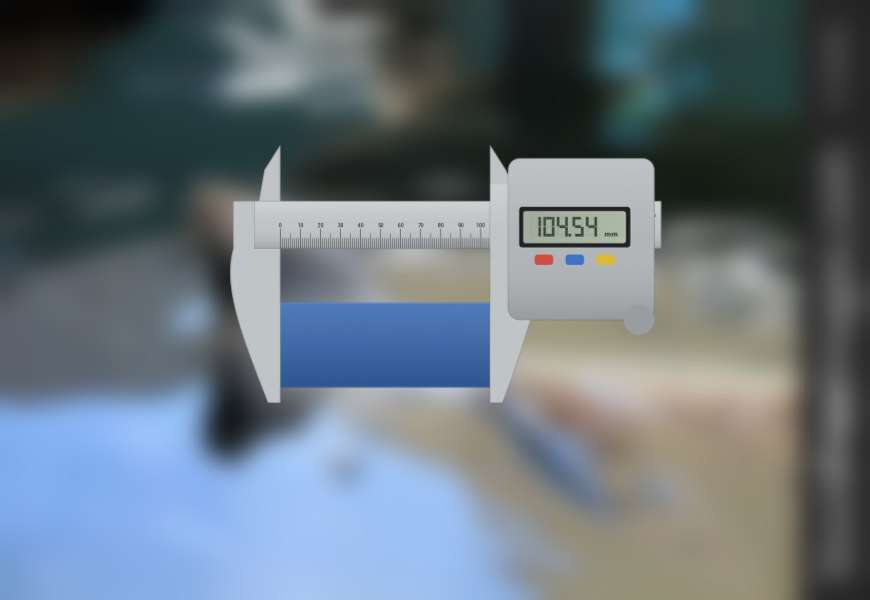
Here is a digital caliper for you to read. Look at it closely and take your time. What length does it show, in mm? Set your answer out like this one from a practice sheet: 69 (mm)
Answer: 104.54 (mm)
